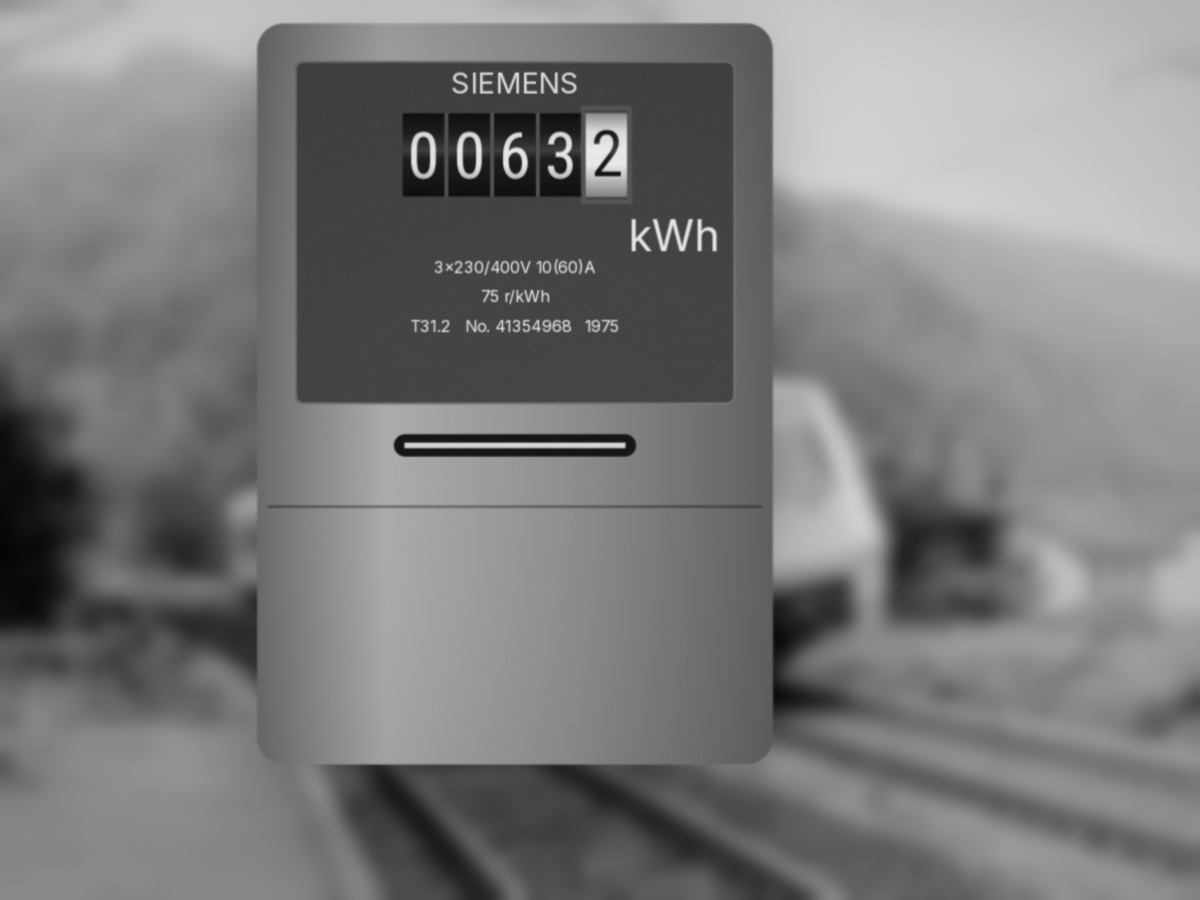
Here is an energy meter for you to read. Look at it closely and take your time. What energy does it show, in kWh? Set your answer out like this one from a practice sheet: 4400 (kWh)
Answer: 63.2 (kWh)
